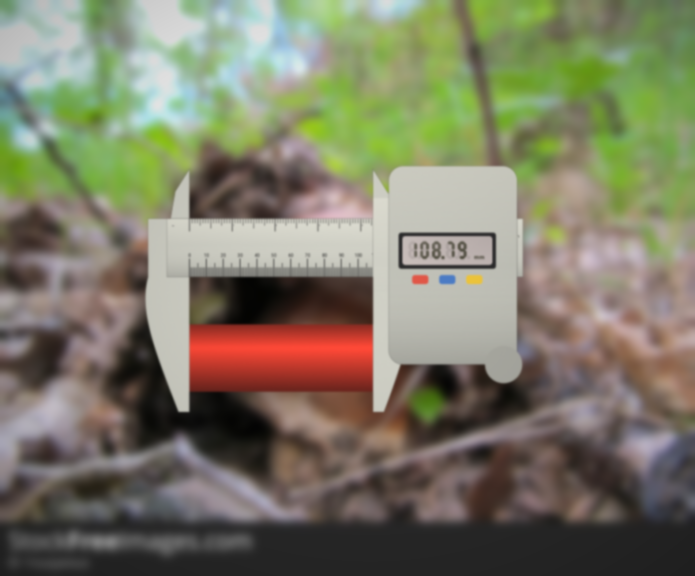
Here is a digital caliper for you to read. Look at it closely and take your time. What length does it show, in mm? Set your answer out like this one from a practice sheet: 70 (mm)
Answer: 108.79 (mm)
